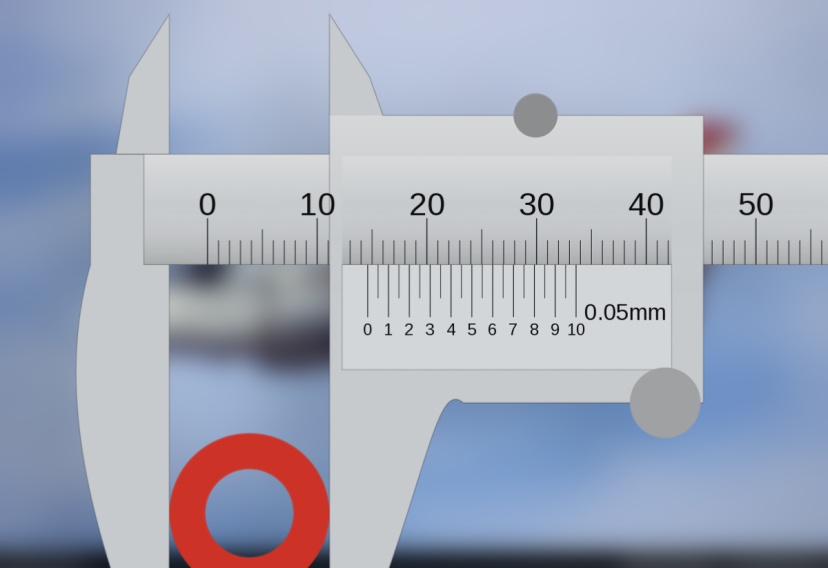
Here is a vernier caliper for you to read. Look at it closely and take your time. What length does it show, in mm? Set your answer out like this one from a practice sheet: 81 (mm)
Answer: 14.6 (mm)
